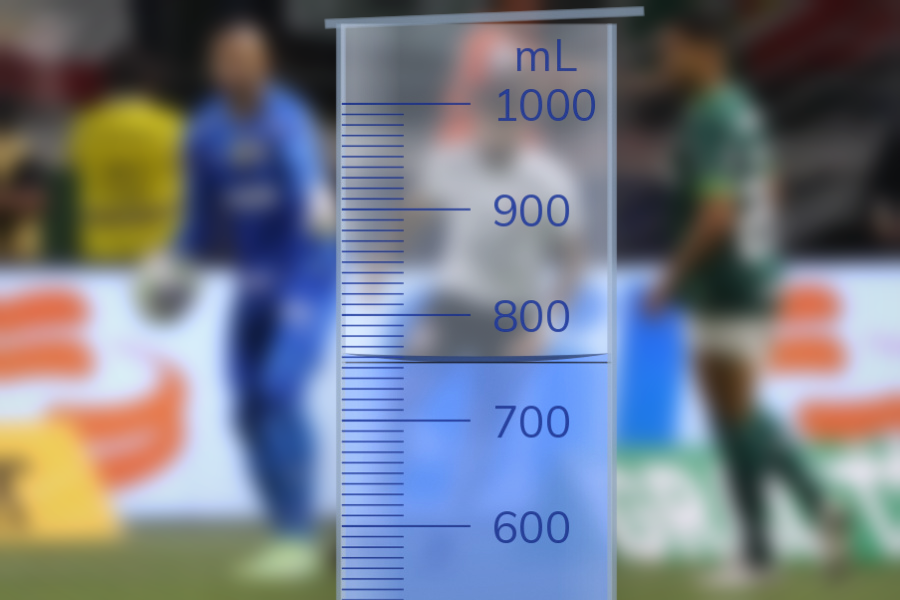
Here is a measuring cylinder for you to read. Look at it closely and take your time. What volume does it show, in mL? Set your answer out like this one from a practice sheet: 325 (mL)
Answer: 755 (mL)
